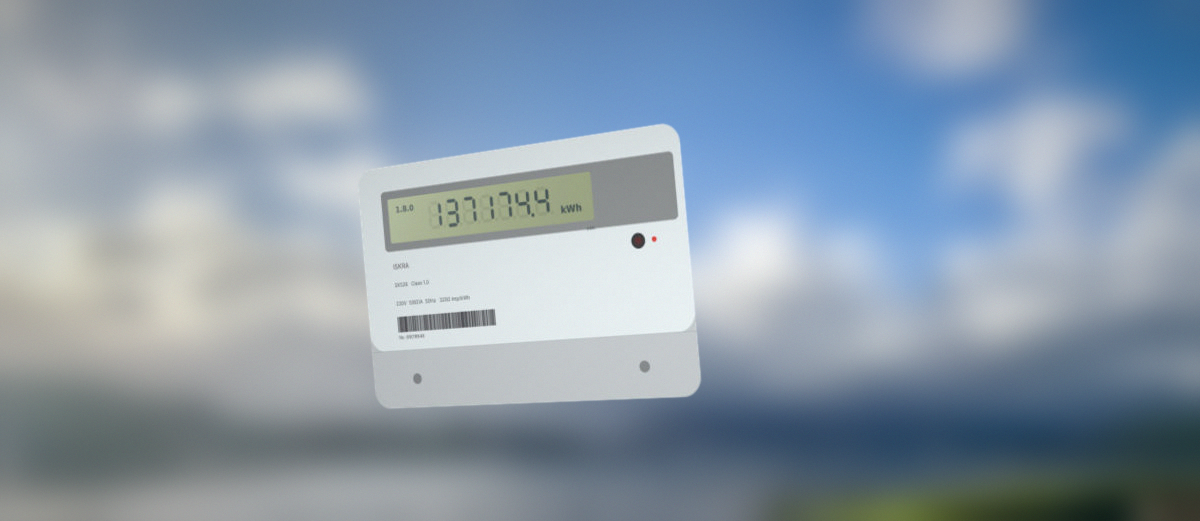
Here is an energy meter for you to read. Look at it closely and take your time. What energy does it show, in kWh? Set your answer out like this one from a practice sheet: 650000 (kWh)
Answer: 137174.4 (kWh)
